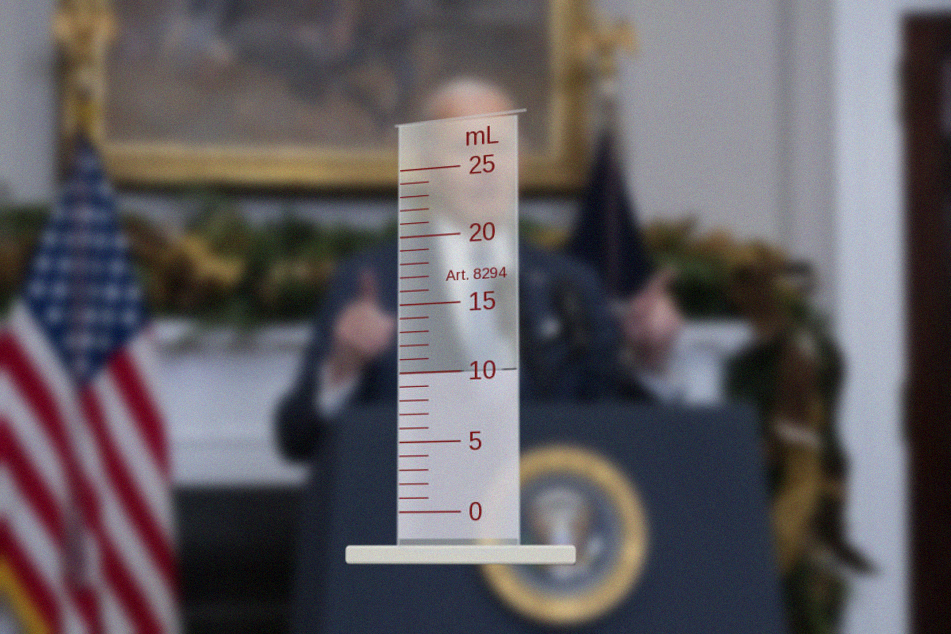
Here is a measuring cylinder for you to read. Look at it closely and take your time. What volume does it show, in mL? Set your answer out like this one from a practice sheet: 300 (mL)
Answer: 10 (mL)
